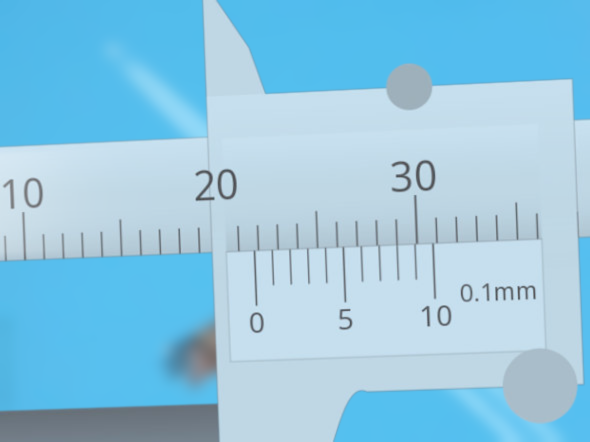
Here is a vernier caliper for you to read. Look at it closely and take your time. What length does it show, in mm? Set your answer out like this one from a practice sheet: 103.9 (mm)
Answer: 21.8 (mm)
